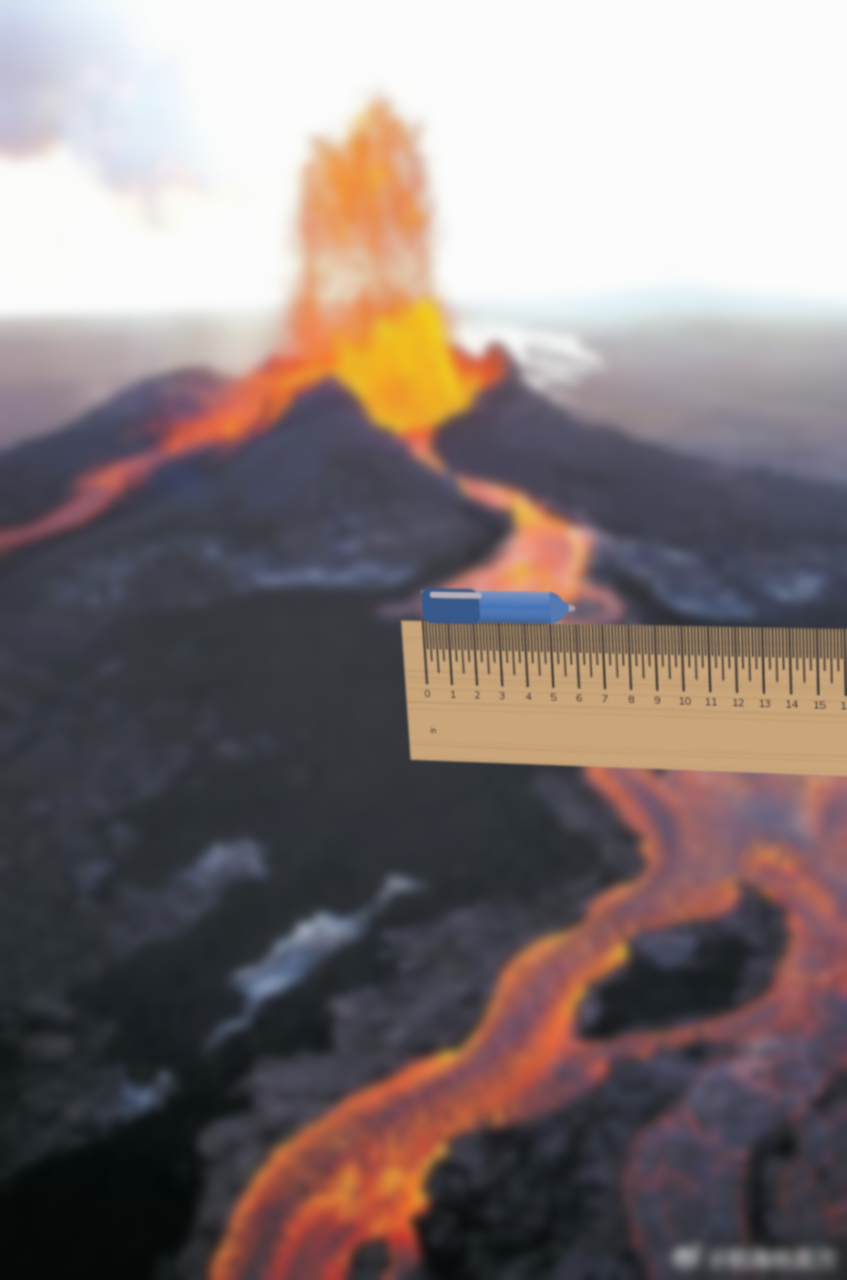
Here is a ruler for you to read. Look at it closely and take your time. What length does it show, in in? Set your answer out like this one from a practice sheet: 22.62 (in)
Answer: 6 (in)
